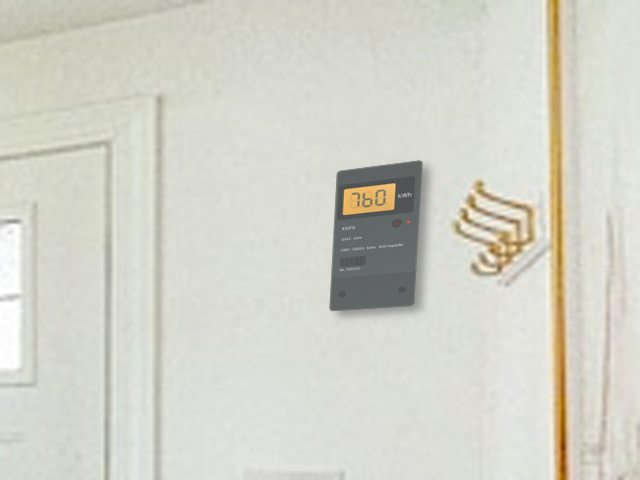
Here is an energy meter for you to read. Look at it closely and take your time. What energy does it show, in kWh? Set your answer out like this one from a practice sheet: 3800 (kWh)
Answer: 760 (kWh)
